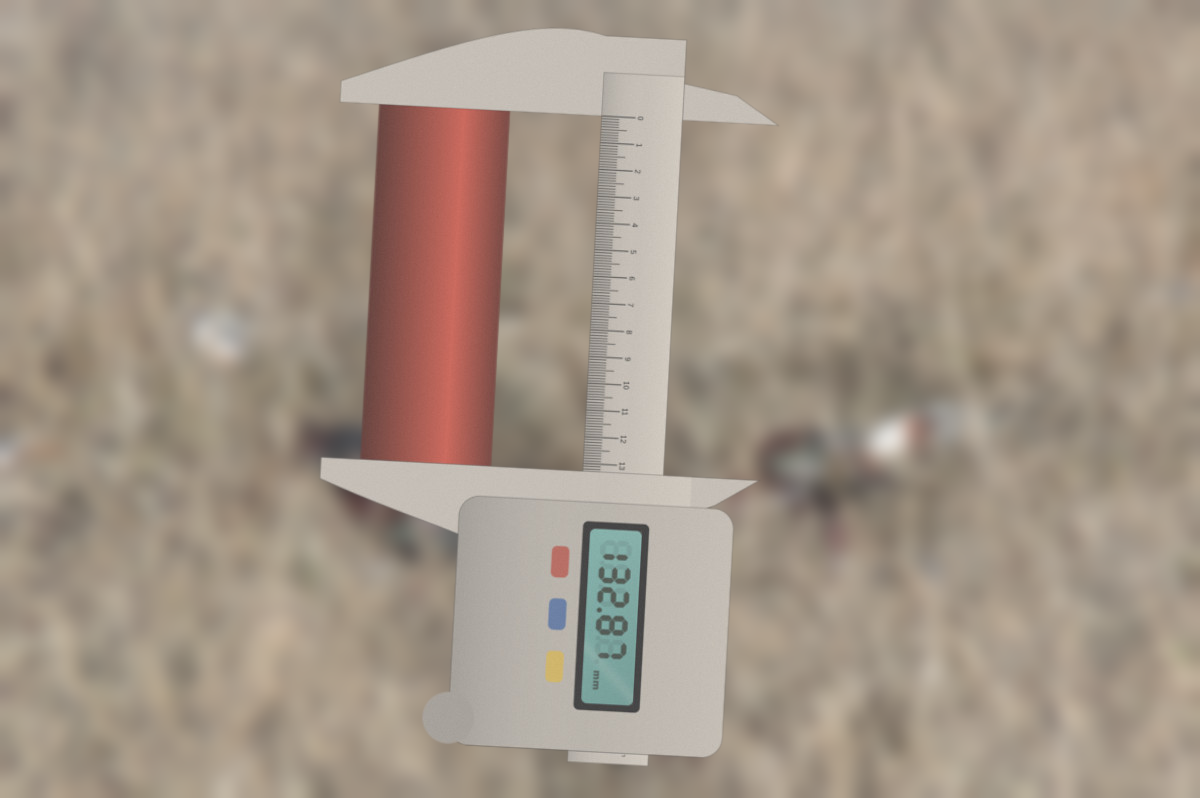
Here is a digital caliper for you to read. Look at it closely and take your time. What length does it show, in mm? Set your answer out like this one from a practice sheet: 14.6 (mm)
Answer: 132.87 (mm)
